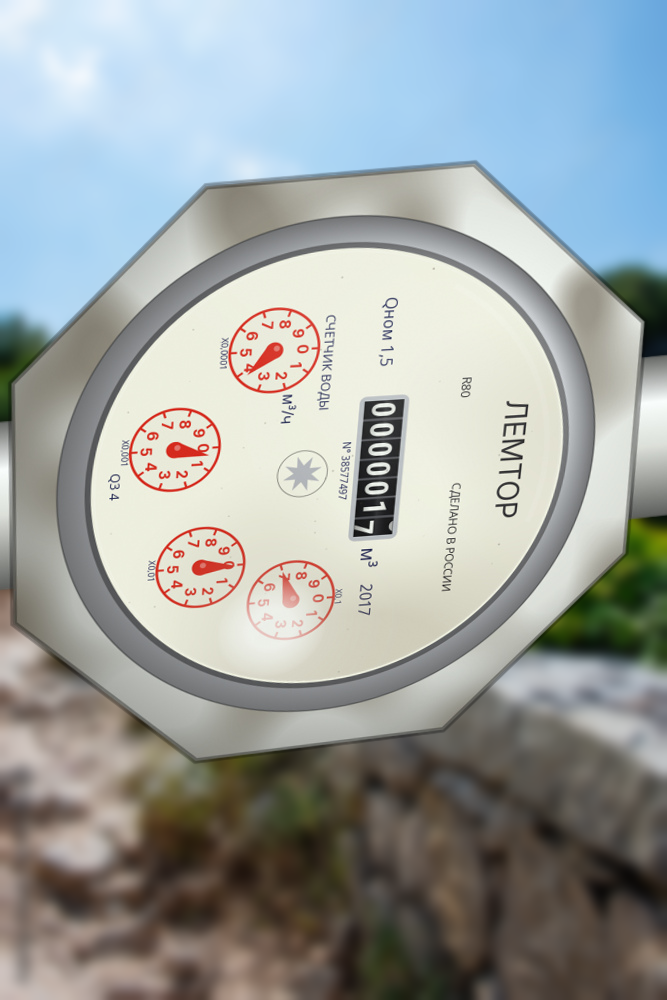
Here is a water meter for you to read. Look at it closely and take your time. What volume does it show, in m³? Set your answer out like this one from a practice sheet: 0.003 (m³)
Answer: 16.7003 (m³)
